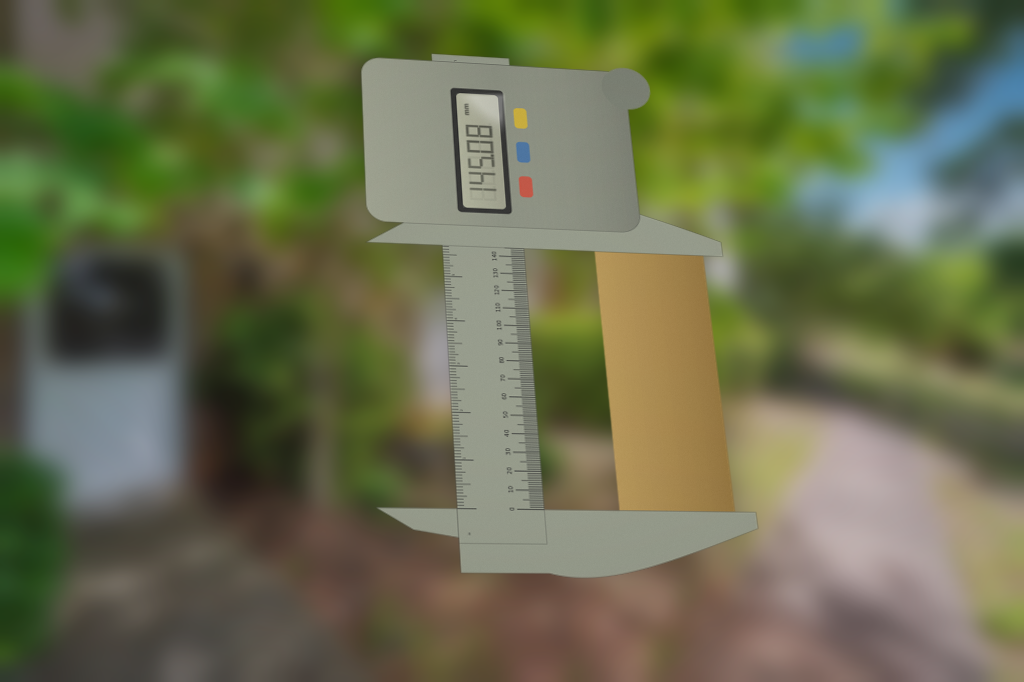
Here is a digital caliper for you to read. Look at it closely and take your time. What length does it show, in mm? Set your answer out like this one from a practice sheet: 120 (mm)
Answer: 145.08 (mm)
